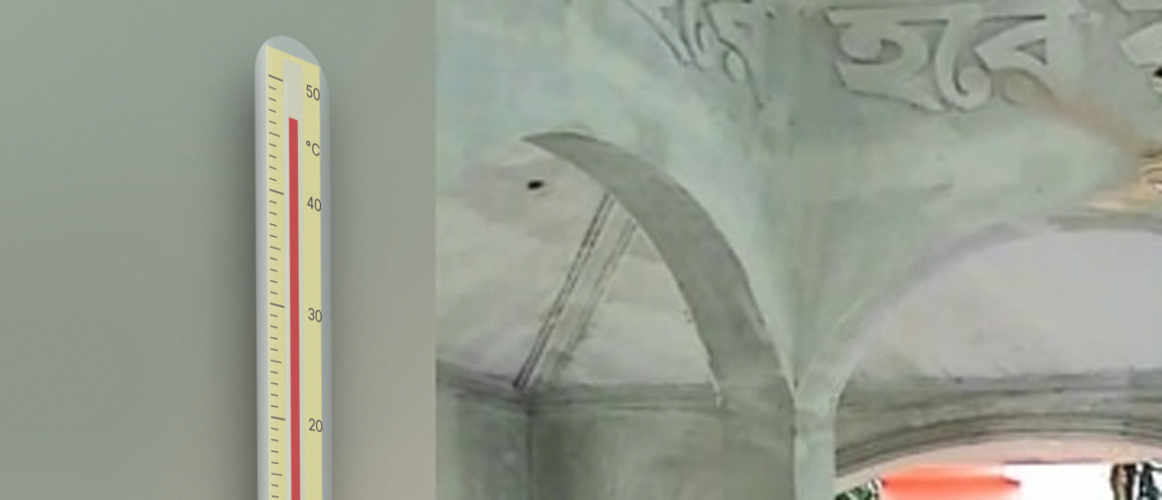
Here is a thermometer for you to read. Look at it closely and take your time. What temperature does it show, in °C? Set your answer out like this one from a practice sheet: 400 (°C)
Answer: 47 (°C)
